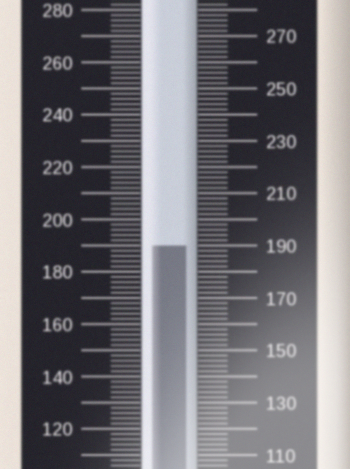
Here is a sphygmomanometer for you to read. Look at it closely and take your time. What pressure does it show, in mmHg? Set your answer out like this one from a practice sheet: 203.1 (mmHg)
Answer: 190 (mmHg)
